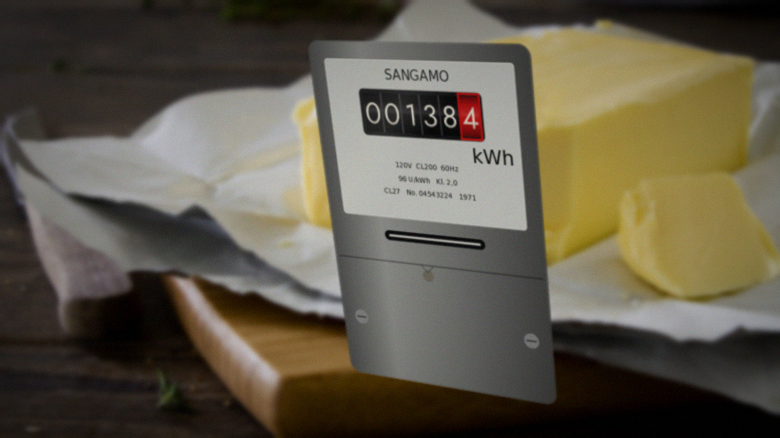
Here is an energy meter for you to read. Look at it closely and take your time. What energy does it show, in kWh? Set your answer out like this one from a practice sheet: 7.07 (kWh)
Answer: 138.4 (kWh)
